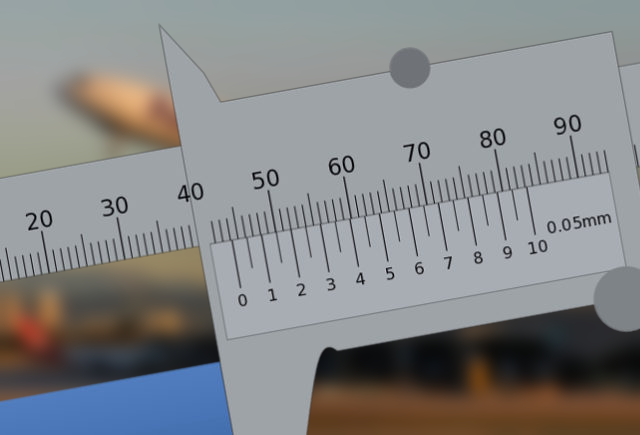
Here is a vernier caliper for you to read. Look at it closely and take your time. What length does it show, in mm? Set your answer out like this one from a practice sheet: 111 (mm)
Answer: 44.2 (mm)
